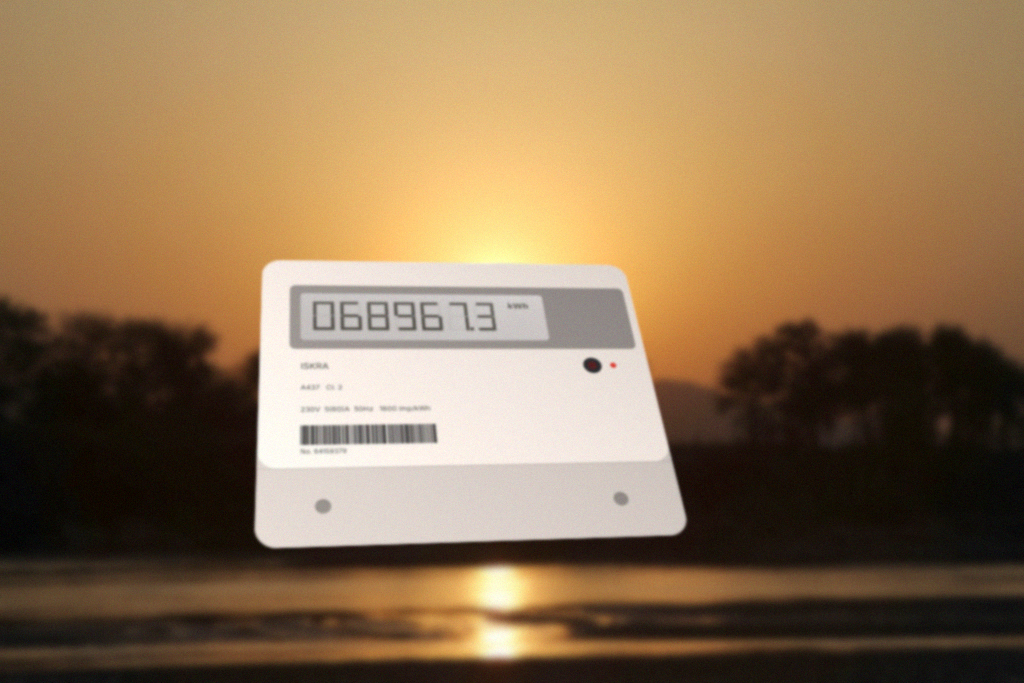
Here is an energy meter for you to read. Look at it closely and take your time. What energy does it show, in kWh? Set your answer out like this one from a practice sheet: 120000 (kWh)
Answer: 68967.3 (kWh)
